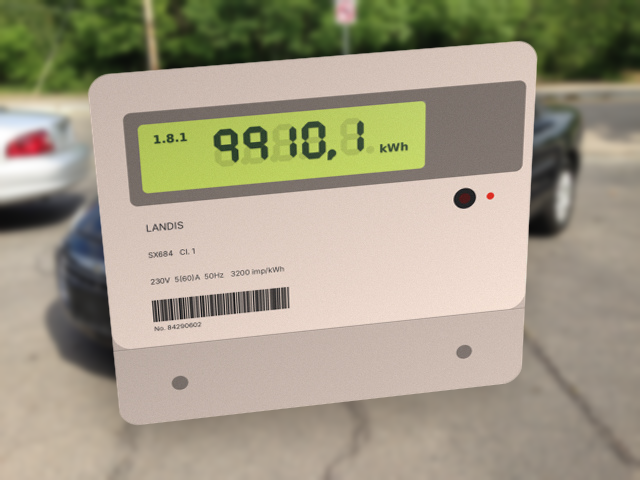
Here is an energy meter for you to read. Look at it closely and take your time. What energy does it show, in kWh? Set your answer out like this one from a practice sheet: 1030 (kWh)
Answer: 9910.1 (kWh)
